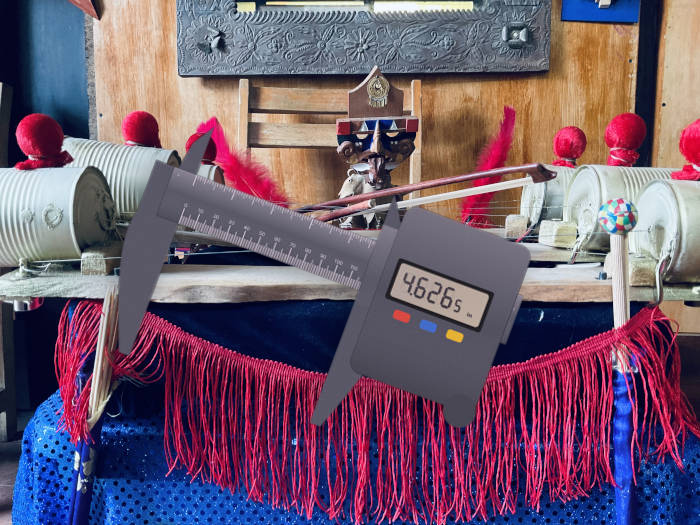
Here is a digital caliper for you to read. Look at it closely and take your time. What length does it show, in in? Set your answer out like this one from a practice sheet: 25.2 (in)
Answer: 4.6265 (in)
